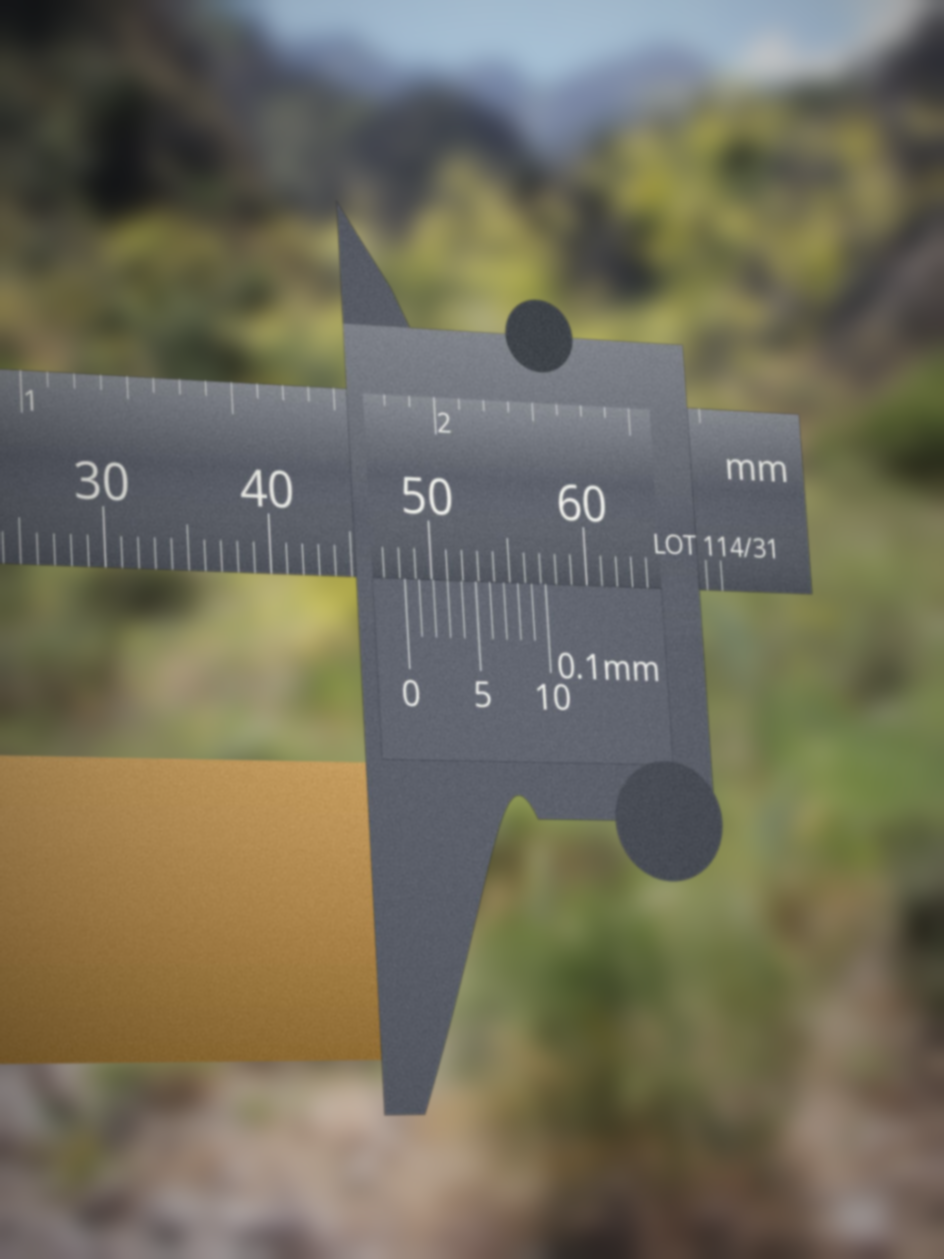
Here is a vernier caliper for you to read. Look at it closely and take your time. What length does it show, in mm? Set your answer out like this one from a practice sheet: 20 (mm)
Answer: 48.3 (mm)
